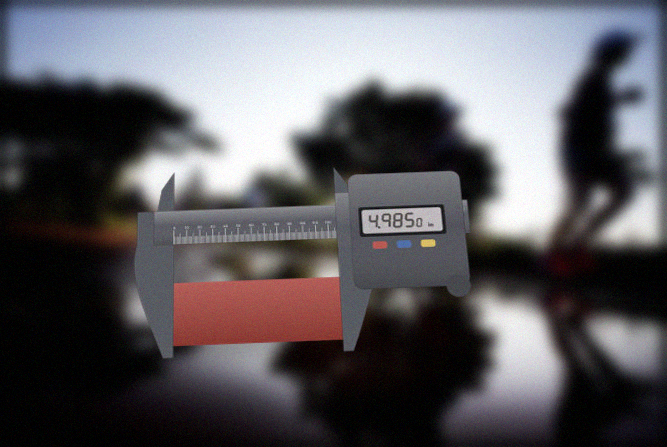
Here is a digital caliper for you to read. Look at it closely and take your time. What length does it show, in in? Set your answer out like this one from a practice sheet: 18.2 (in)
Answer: 4.9850 (in)
